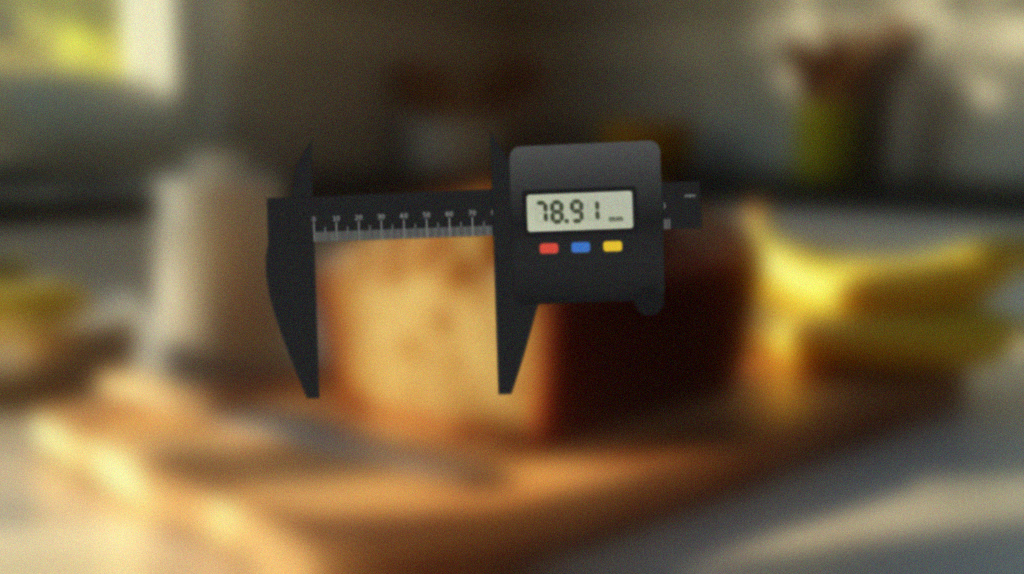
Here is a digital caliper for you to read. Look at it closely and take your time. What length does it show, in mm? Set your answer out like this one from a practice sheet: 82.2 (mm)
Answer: 78.91 (mm)
